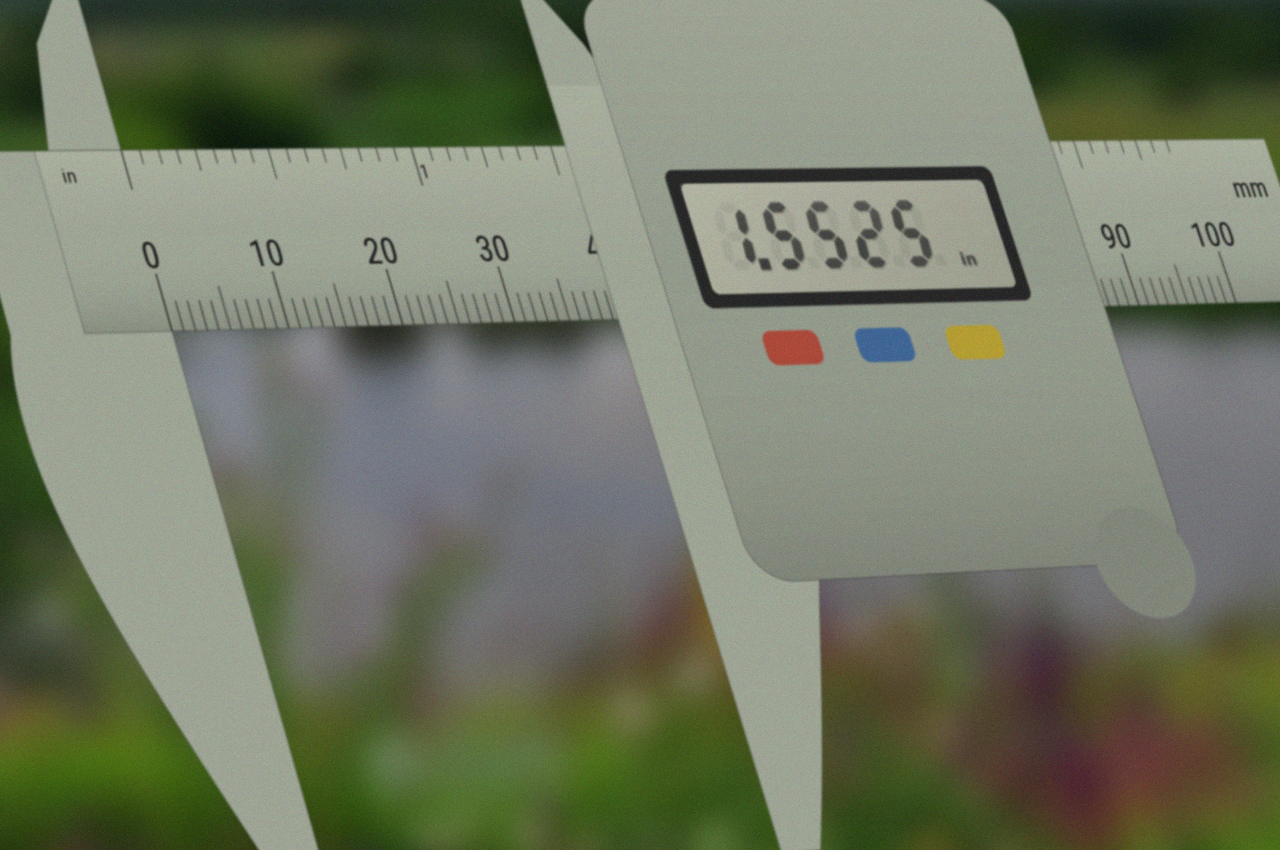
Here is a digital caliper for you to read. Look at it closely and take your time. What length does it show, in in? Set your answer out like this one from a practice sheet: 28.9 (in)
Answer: 1.5525 (in)
